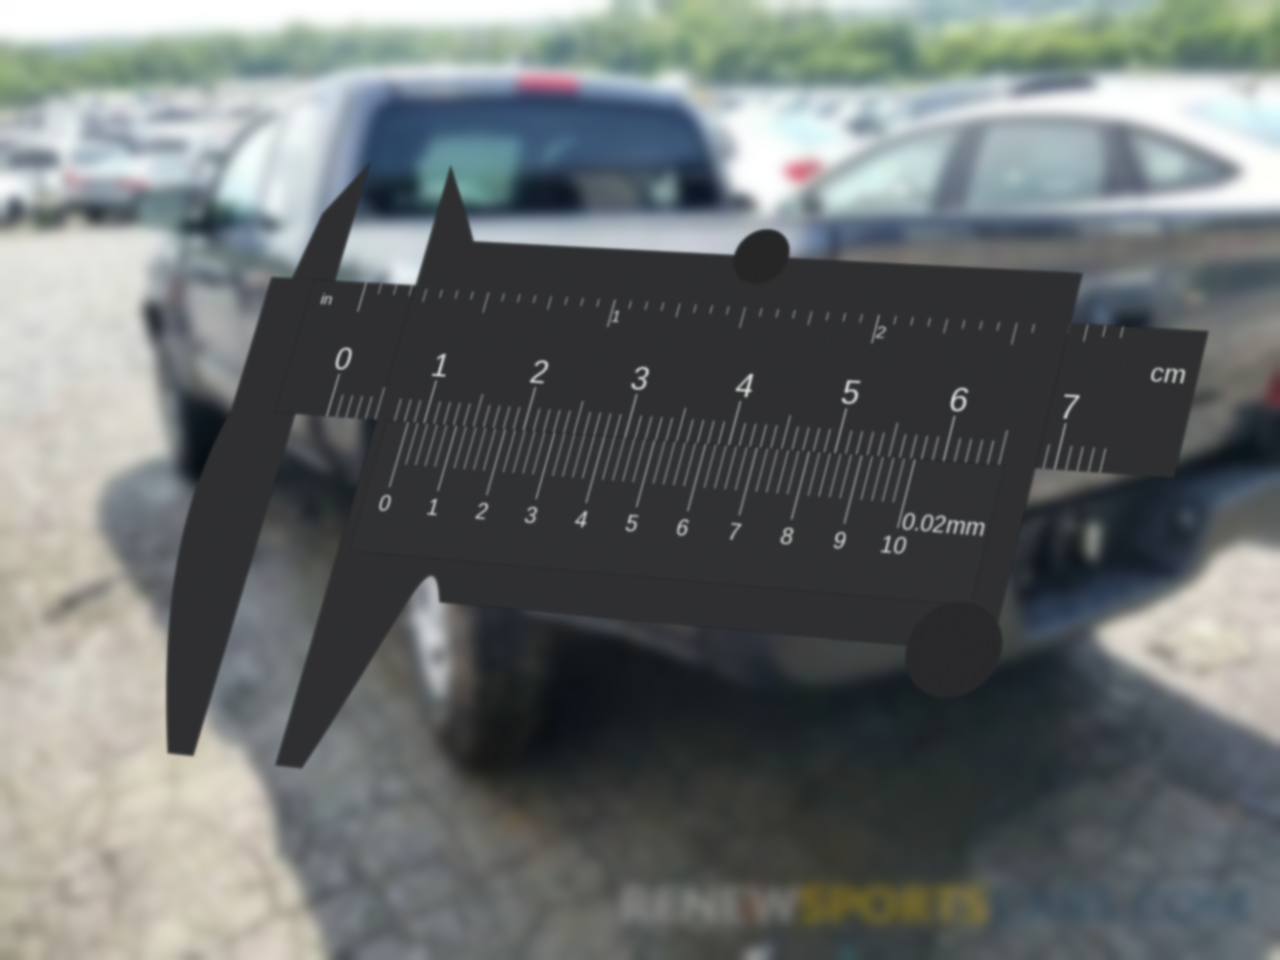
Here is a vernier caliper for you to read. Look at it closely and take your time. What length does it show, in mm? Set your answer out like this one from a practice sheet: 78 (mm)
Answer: 8.4 (mm)
